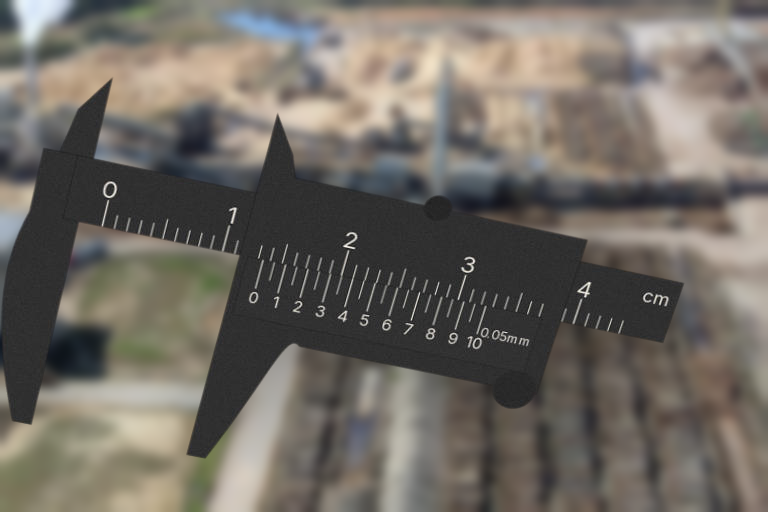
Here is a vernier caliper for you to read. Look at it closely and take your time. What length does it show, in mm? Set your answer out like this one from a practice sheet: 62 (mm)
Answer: 13.4 (mm)
